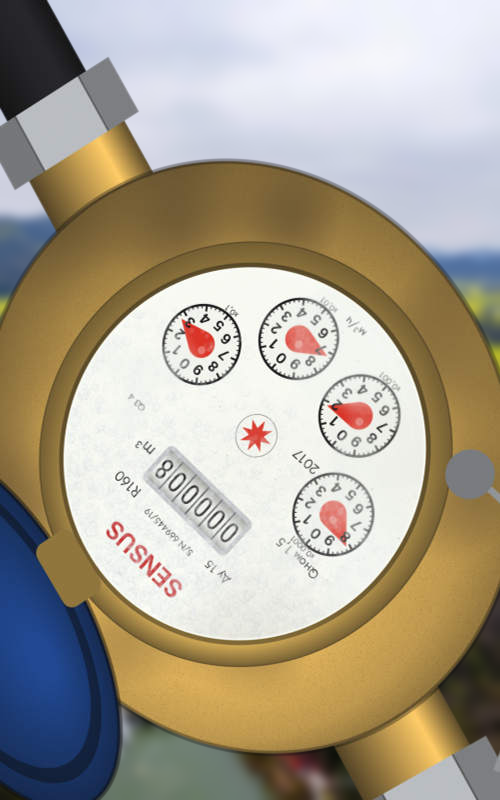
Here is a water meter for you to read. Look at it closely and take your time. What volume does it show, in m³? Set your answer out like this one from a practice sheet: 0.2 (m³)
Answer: 8.2718 (m³)
